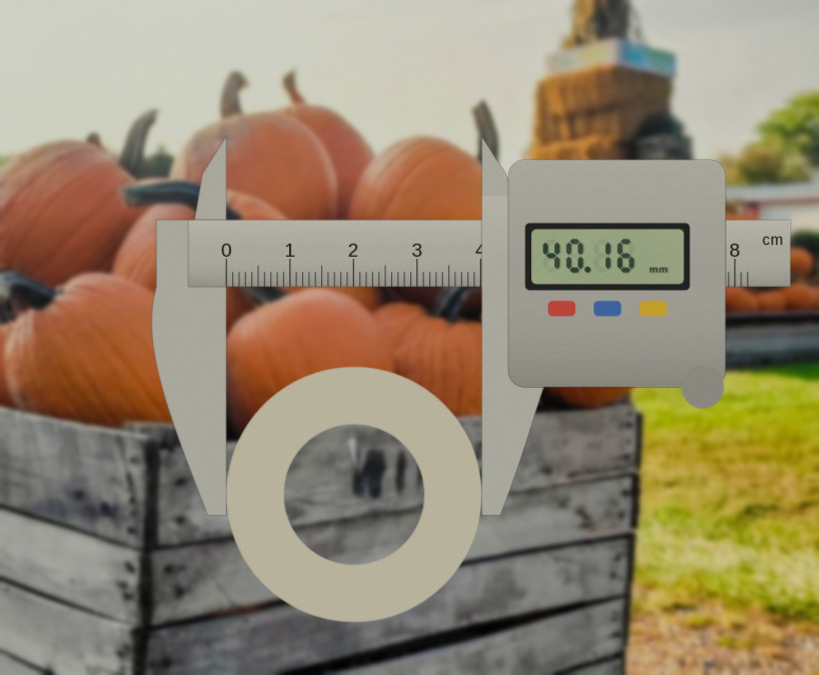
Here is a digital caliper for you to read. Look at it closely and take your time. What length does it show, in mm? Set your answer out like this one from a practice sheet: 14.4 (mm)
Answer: 40.16 (mm)
